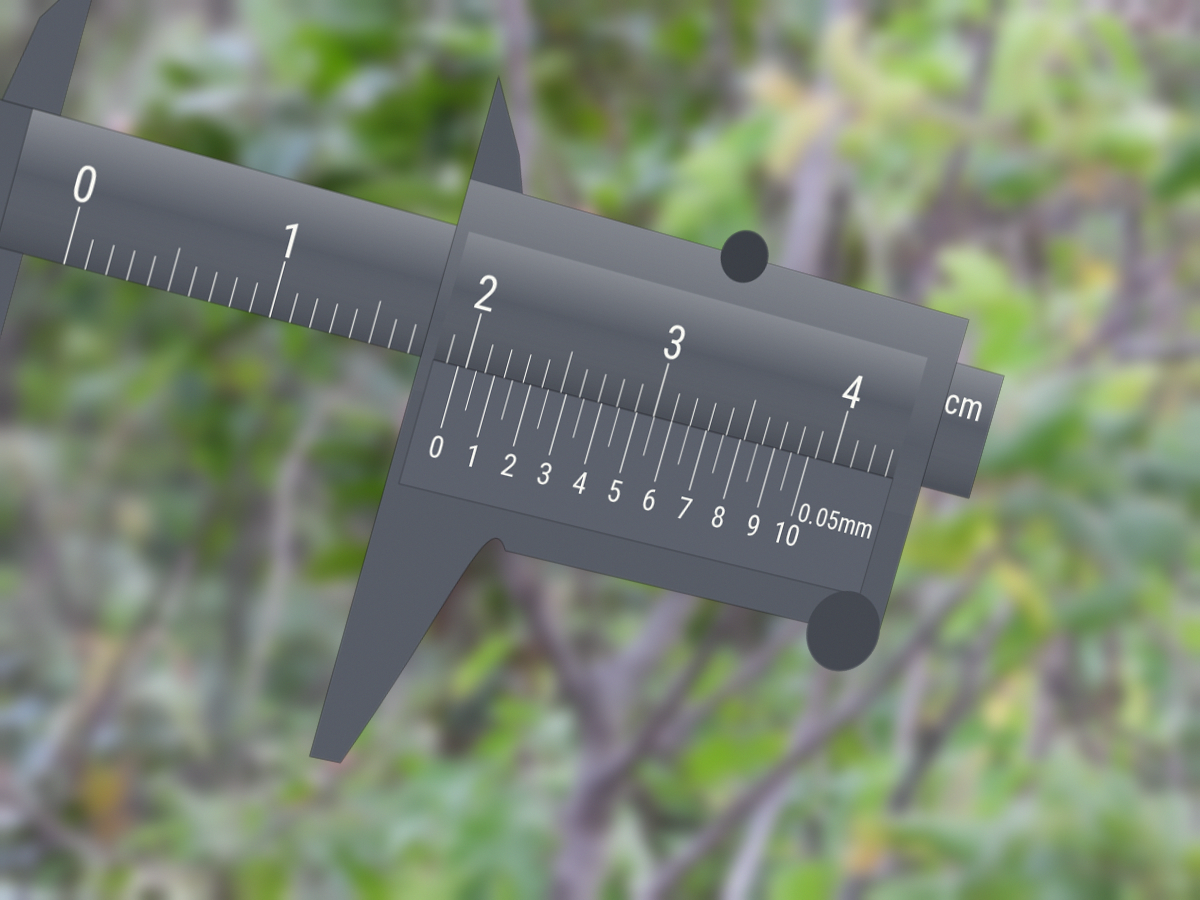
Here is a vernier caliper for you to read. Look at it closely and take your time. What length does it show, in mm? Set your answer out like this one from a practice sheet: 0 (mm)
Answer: 19.6 (mm)
